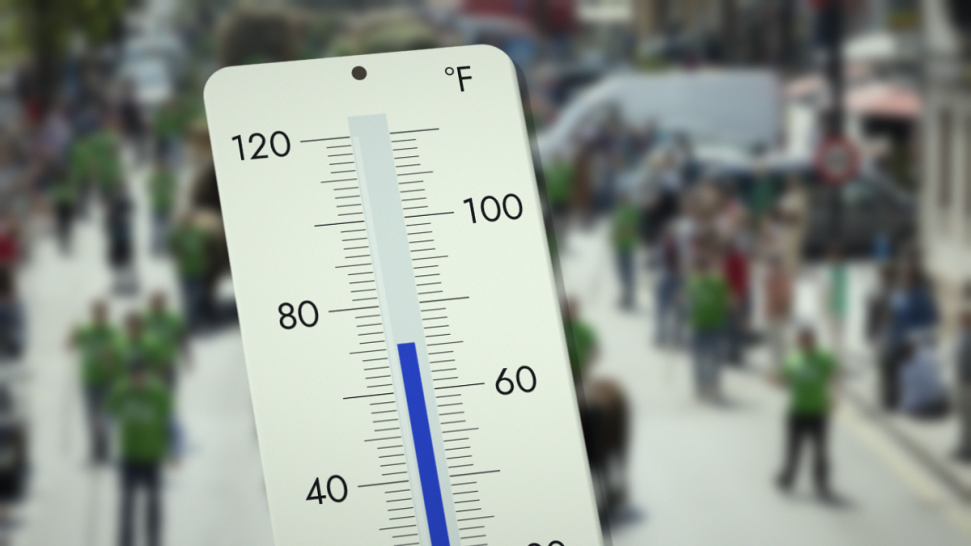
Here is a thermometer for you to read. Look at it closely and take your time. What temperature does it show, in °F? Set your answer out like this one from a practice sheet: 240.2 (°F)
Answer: 71 (°F)
